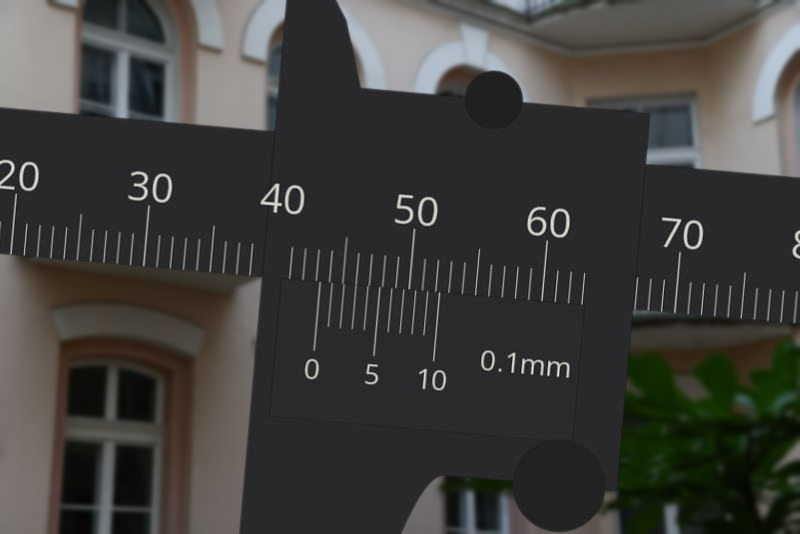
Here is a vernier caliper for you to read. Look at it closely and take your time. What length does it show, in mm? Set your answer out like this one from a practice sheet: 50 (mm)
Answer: 43.3 (mm)
